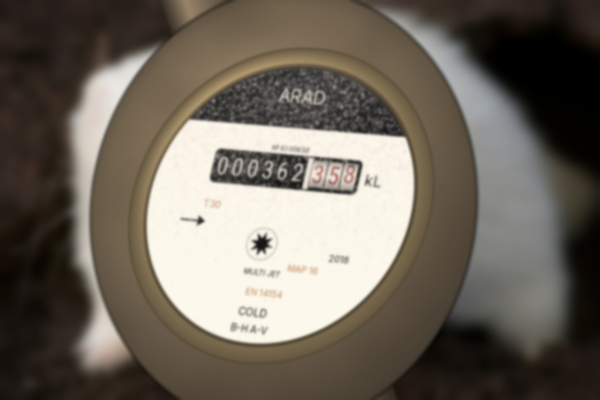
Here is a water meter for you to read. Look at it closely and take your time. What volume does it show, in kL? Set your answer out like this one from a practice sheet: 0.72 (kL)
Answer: 362.358 (kL)
